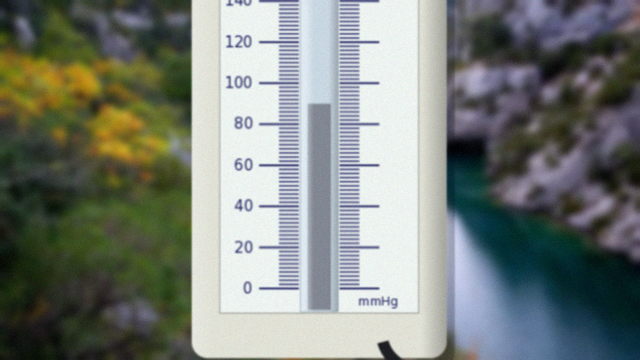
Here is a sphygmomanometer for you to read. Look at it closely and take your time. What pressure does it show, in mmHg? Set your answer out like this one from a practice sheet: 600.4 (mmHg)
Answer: 90 (mmHg)
